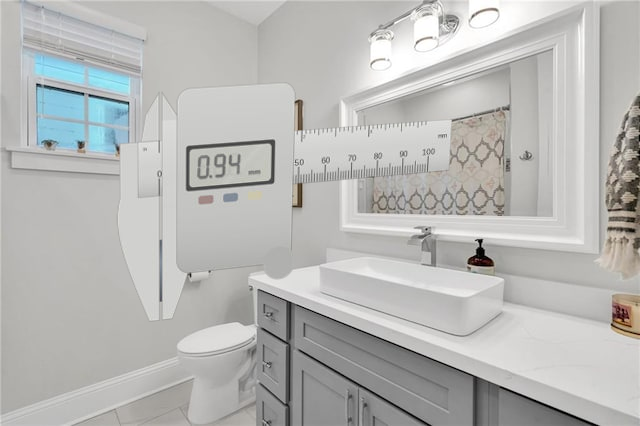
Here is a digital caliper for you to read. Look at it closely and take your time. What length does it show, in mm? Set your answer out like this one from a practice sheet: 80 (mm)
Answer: 0.94 (mm)
